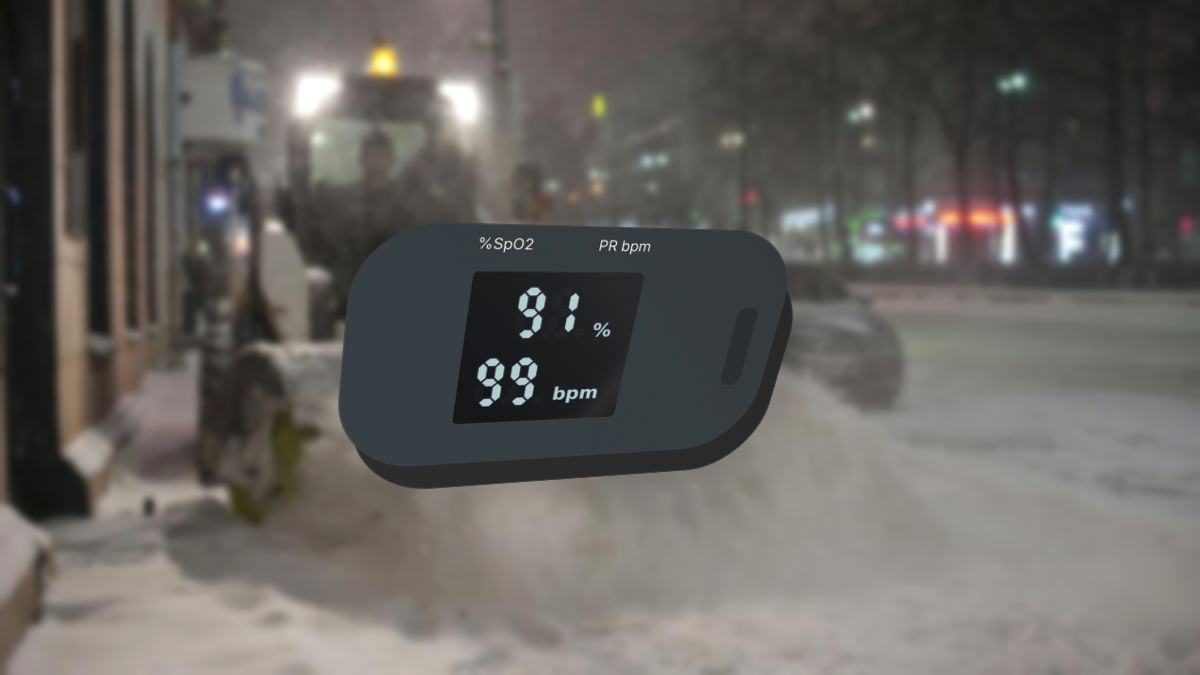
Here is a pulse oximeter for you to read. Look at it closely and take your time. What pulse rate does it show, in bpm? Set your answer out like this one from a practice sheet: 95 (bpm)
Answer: 99 (bpm)
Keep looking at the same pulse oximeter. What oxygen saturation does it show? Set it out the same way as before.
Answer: 91 (%)
